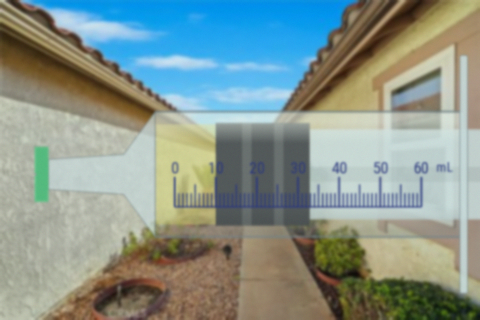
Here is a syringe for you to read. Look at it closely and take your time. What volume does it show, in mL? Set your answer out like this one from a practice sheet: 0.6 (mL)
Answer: 10 (mL)
